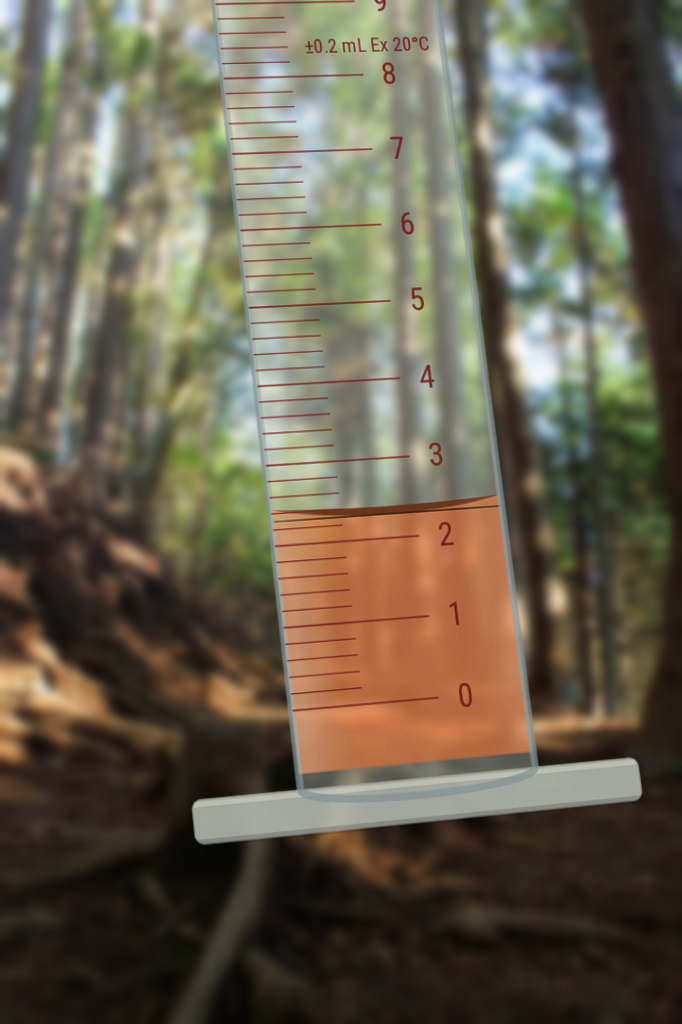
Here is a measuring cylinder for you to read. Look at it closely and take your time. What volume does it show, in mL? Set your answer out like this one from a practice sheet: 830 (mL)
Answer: 2.3 (mL)
